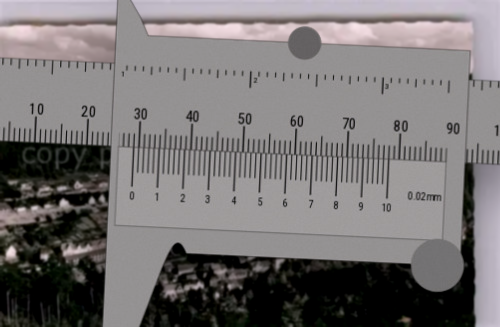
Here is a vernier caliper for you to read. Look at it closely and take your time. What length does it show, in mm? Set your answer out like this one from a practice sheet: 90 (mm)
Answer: 29.0 (mm)
